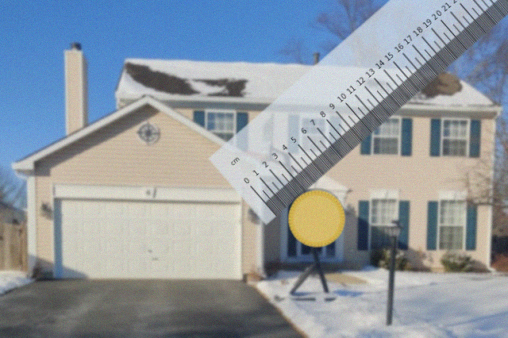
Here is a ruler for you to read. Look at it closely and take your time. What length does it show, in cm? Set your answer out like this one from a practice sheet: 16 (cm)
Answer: 4.5 (cm)
